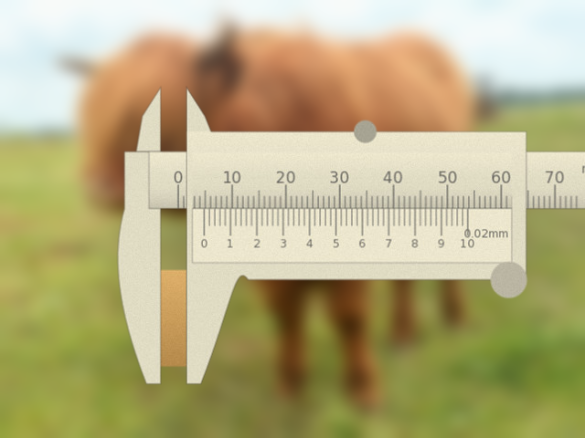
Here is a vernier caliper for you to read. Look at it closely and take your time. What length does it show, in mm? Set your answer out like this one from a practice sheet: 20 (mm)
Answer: 4.8 (mm)
